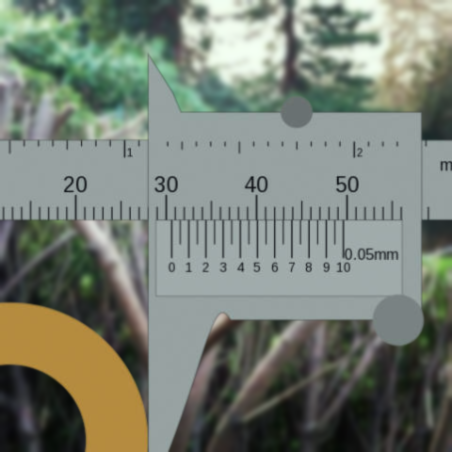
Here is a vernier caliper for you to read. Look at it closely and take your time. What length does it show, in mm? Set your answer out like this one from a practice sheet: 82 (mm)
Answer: 30.6 (mm)
